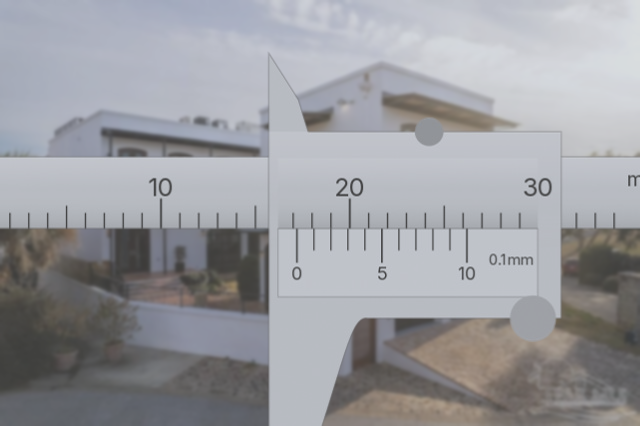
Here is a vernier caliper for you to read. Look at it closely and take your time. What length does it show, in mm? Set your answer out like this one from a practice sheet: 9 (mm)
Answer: 17.2 (mm)
